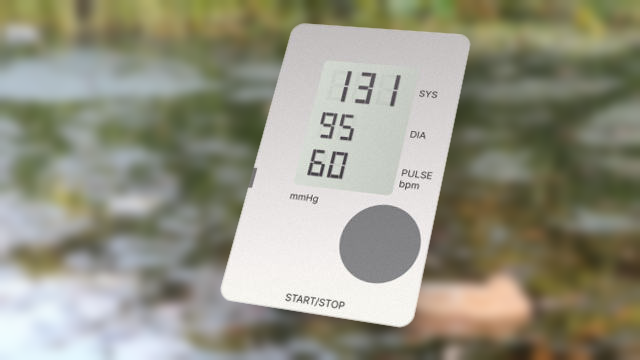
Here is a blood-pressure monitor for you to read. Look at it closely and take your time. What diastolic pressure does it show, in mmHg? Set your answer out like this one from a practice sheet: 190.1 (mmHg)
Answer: 95 (mmHg)
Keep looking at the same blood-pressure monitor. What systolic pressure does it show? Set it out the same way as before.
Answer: 131 (mmHg)
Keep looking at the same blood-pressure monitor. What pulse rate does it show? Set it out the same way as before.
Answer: 60 (bpm)
